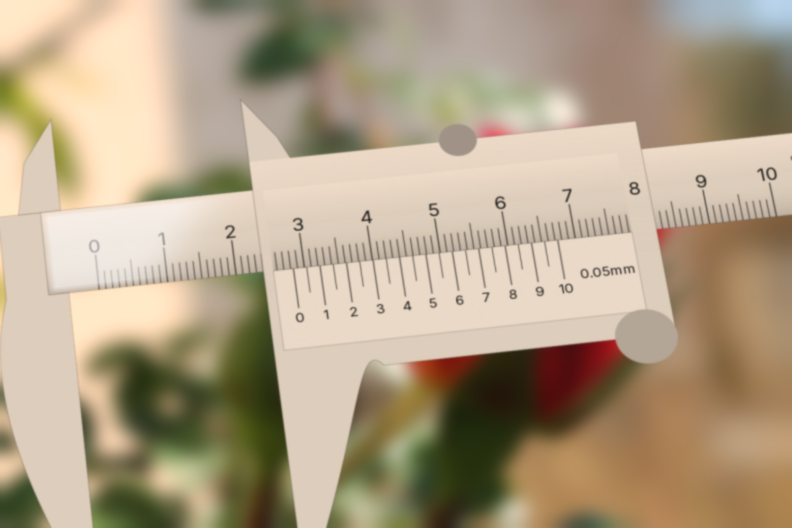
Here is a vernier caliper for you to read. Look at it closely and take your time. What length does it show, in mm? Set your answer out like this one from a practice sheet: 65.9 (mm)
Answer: 28.4 (mm)
